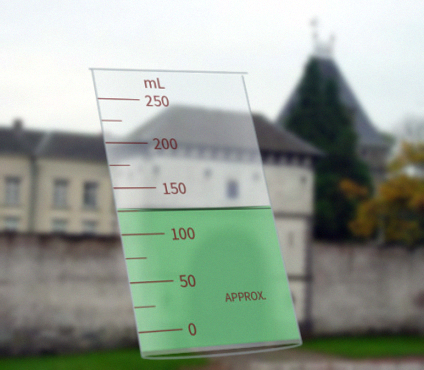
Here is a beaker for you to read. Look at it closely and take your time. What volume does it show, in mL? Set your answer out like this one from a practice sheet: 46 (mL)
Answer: 125 (mL)
